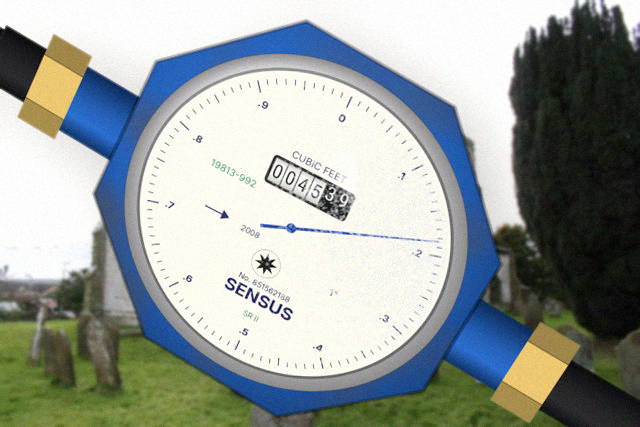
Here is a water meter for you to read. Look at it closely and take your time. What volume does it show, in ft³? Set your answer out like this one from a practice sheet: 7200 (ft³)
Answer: 4539.18 (ft³)
